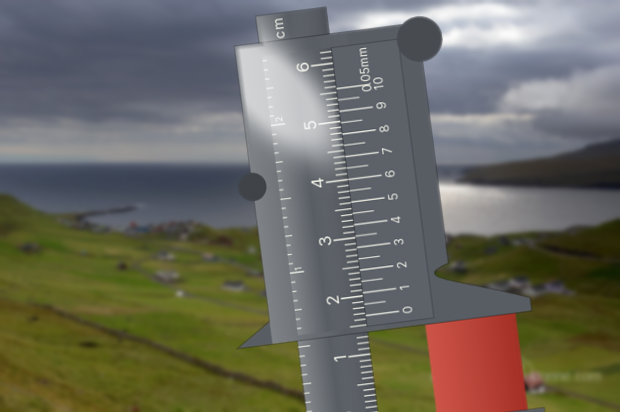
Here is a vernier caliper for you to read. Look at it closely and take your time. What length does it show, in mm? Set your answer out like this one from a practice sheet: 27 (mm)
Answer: 16.6 (mm)
